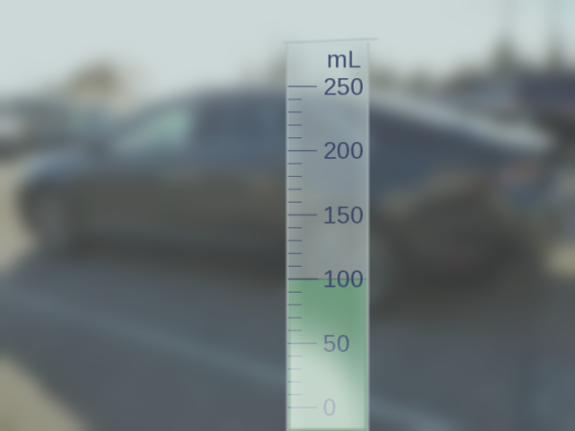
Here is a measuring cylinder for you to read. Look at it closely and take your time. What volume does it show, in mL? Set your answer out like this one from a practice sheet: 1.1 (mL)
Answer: 100 (mL)
